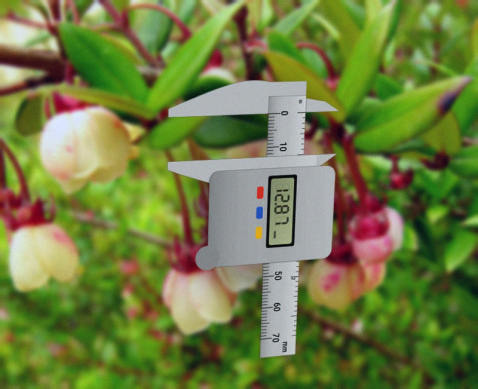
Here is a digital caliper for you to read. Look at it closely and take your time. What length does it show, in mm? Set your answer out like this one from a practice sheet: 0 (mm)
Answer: 12.87 (mm)
